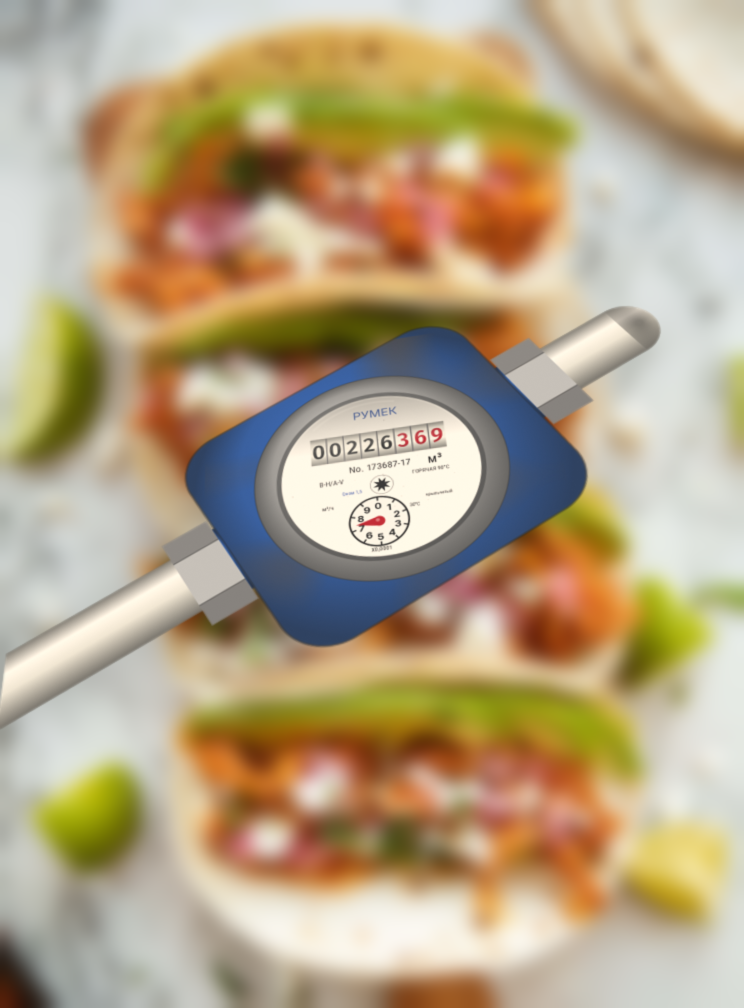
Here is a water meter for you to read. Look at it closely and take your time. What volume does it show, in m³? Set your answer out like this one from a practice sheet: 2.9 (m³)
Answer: 226.3697 (m³)
